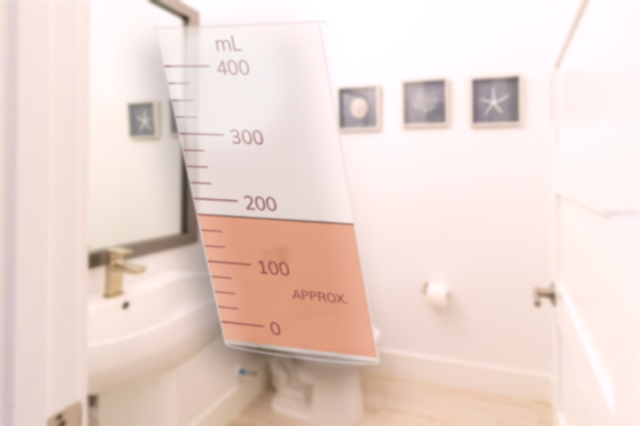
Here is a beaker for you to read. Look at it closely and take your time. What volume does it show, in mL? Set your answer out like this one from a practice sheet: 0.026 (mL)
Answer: 175 (mL)
